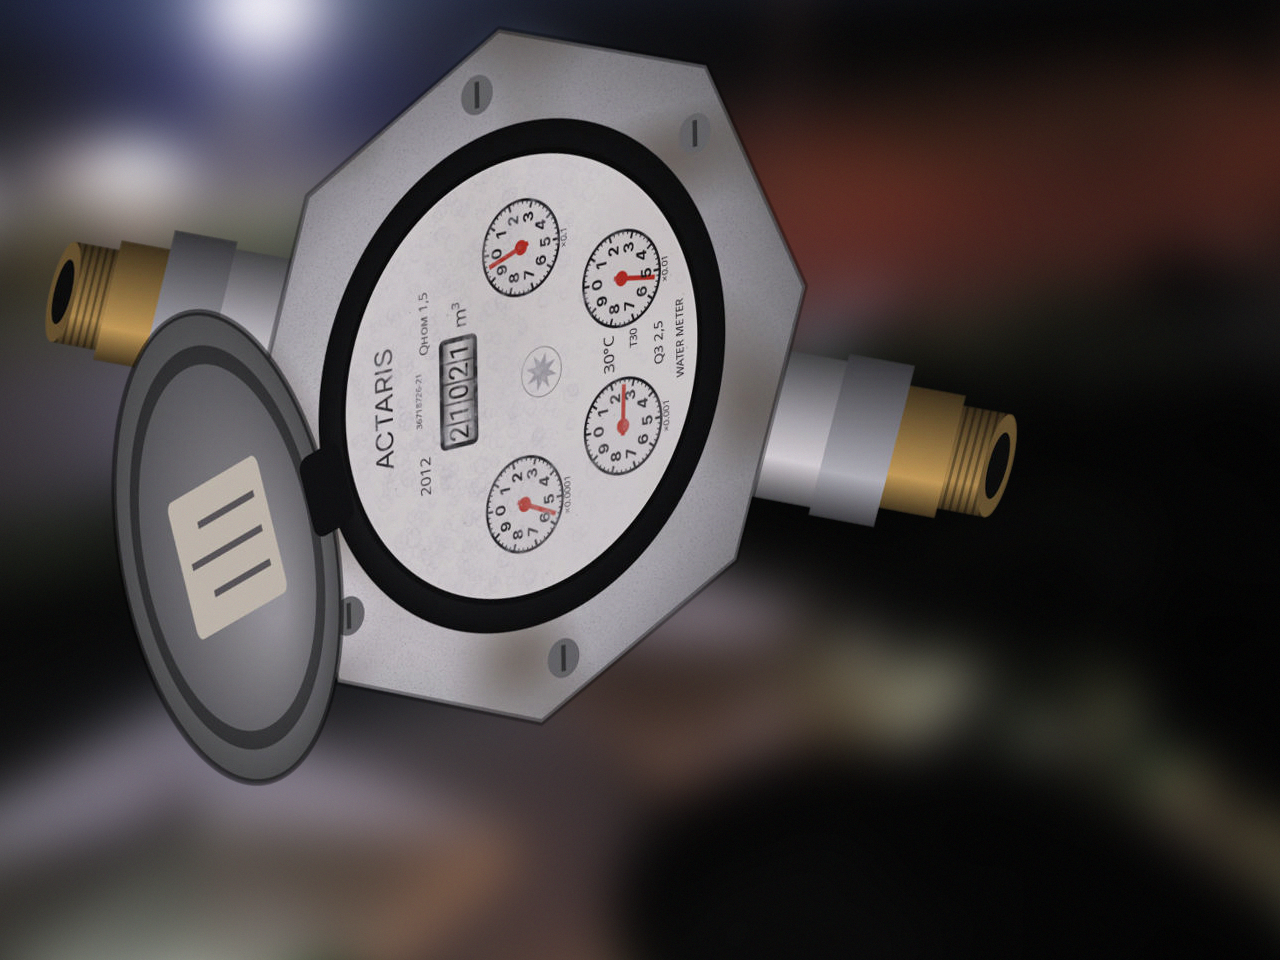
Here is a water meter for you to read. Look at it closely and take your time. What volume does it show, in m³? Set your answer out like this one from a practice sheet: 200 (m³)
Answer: 21020.9525 (m³)
